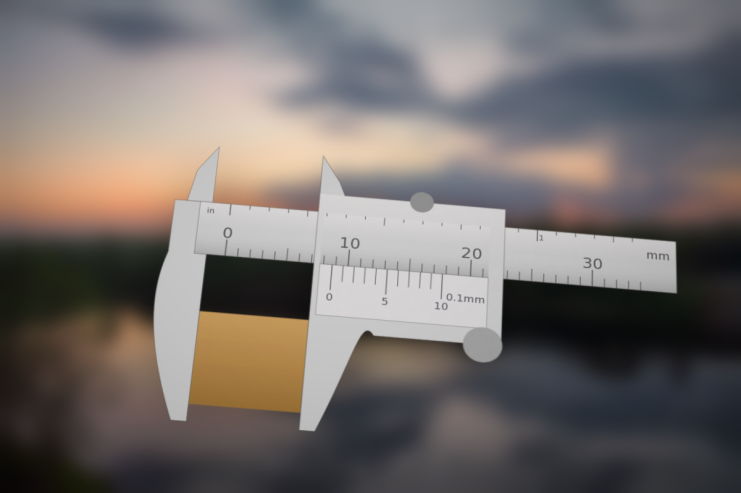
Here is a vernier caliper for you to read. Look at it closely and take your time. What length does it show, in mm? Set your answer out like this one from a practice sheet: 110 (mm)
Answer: 8.7 (mm)
